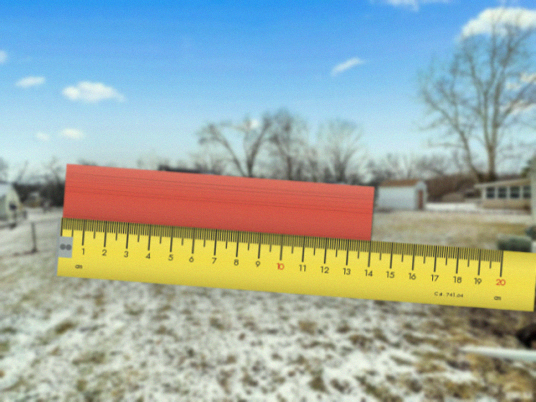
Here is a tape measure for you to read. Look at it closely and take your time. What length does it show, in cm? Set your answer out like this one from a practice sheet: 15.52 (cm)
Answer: 14 (cm)
